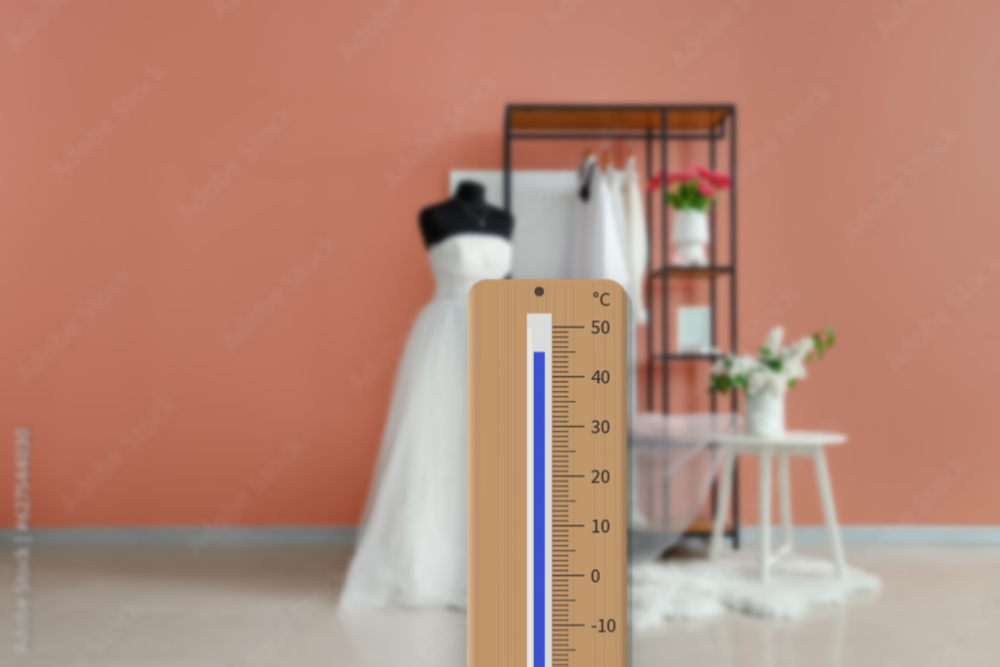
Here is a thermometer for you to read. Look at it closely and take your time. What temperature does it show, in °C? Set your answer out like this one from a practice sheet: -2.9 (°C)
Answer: 45 (°C)
